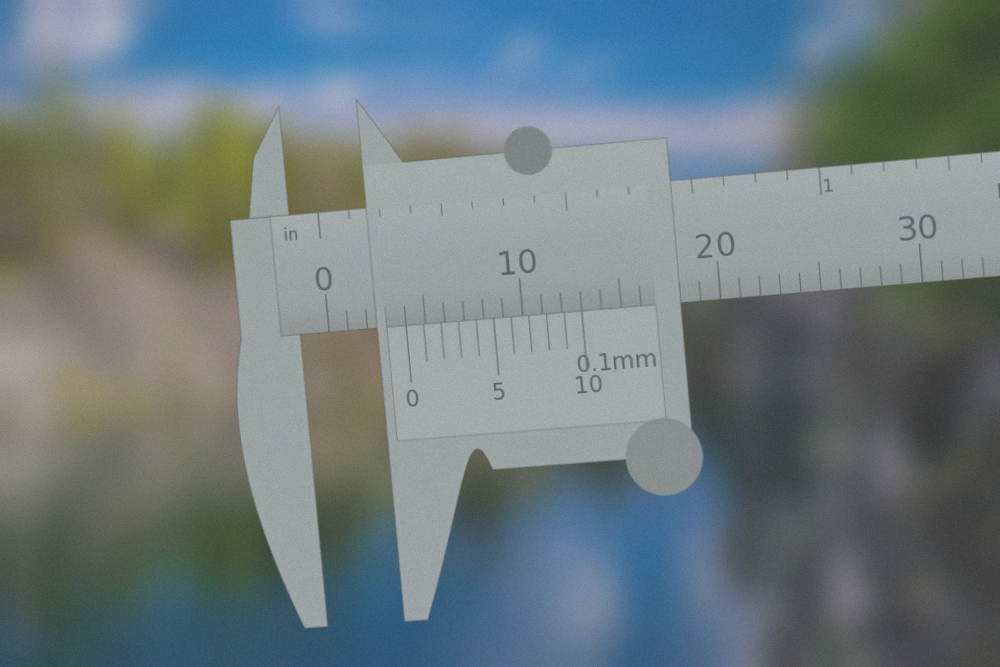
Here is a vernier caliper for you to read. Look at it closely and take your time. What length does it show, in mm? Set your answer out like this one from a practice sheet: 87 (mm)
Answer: 4.0 (mm)
